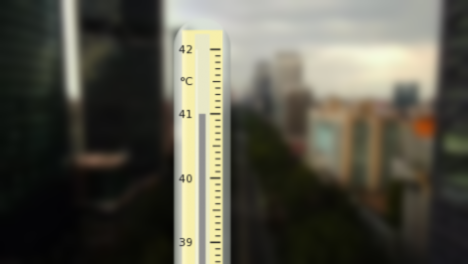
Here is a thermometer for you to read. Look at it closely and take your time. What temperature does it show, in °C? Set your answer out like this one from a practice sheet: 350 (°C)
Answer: 41 (°C)
